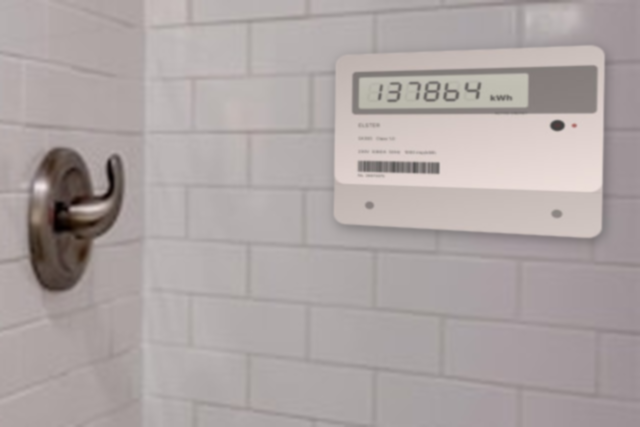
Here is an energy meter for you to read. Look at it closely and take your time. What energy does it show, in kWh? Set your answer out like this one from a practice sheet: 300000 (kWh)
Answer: 137864 (kWh)
